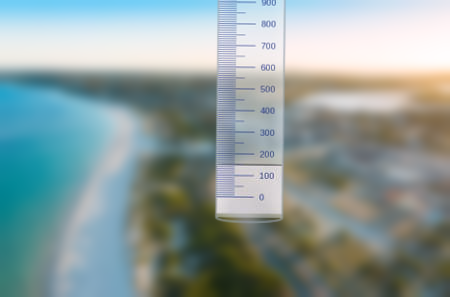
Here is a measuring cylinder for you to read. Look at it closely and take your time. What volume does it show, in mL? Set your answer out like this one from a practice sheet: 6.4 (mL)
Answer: 150 (mL)
